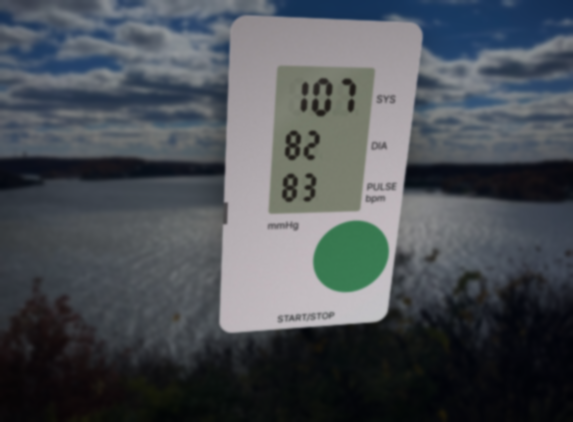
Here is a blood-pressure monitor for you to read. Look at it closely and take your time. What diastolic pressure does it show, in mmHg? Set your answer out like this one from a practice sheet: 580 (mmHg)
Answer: 82 (mmHg)
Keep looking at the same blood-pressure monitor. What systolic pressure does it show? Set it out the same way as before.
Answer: 107 (mmHg)
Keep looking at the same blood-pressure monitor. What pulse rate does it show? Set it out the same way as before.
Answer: 83 (bpm)
